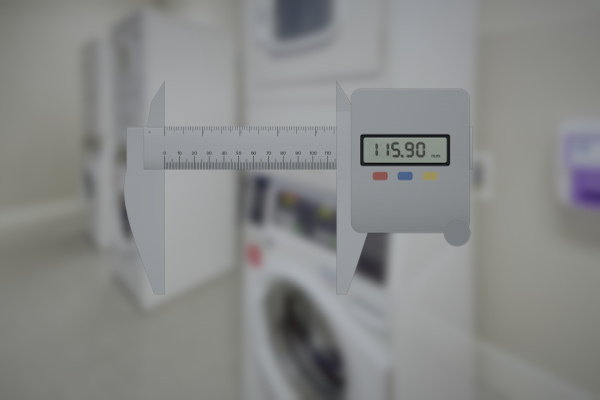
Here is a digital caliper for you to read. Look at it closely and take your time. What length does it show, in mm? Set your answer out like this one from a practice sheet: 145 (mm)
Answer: 115.90 (mm)
